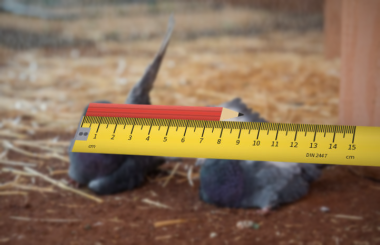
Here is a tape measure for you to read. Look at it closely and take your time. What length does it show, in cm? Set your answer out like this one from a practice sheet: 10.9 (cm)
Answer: 9 (cm)
